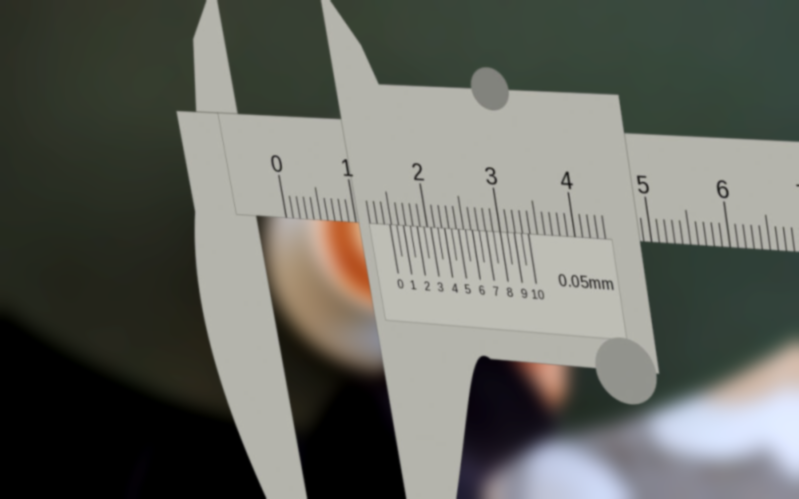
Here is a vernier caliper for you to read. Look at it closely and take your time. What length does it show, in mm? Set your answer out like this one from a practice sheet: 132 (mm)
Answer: 14.8 (mm)
